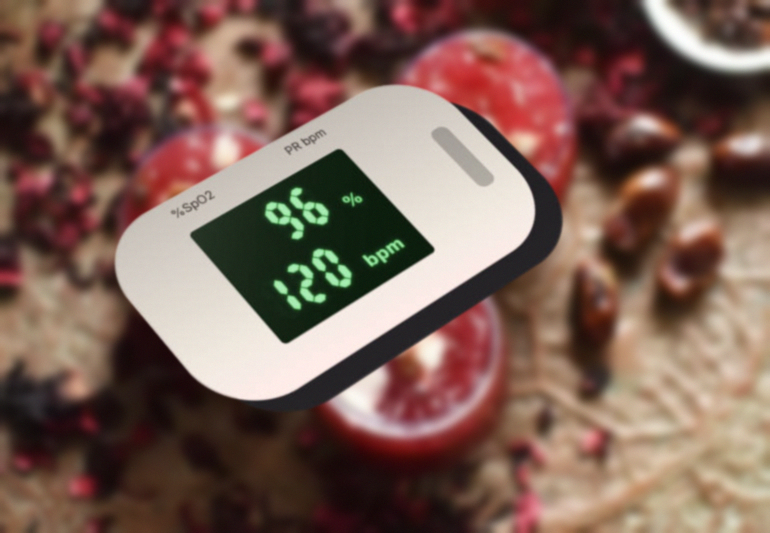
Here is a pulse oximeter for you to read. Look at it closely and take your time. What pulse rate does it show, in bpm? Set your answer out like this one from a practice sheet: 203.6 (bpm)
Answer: 120 (bpm)
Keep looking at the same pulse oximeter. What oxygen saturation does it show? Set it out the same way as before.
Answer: 96 (%)
